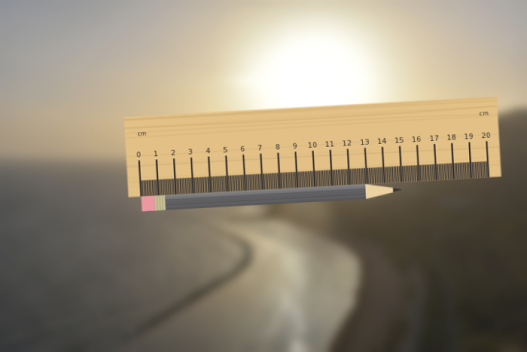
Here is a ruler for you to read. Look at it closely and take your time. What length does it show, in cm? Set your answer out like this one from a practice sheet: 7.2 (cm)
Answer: 15 (cm)
